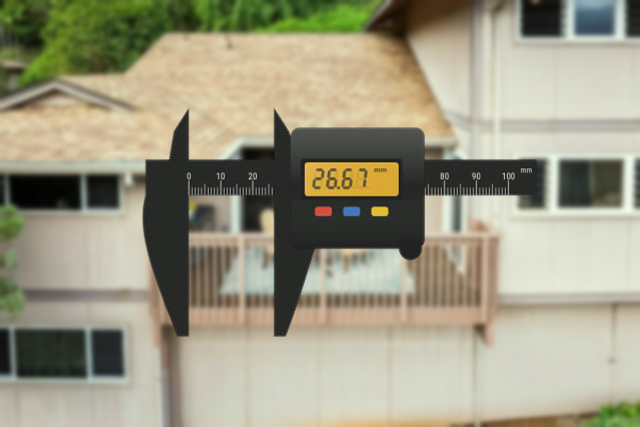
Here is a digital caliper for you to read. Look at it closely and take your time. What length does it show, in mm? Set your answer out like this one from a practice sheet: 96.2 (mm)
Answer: 26.67 (mm)
